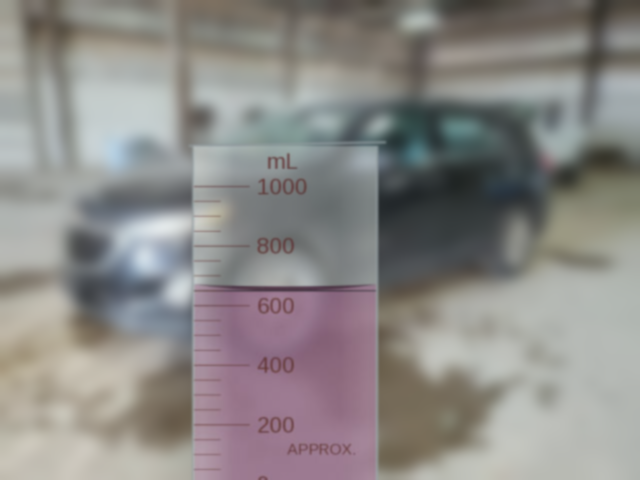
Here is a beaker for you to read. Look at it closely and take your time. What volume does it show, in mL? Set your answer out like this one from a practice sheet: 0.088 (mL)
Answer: 650 (mL)
